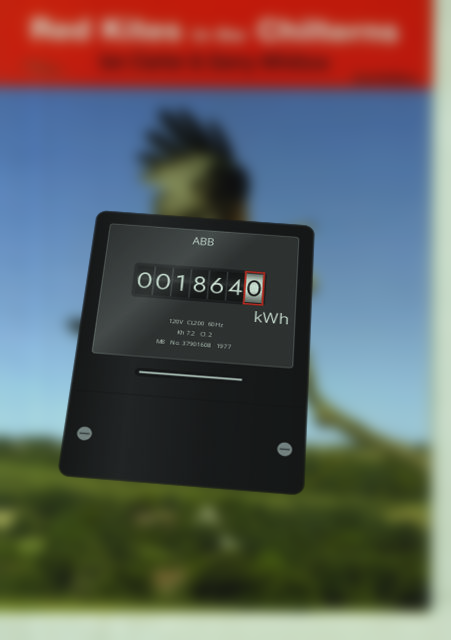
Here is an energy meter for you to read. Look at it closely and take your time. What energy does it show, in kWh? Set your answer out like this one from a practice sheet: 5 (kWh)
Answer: 1864.0 (kWh)
